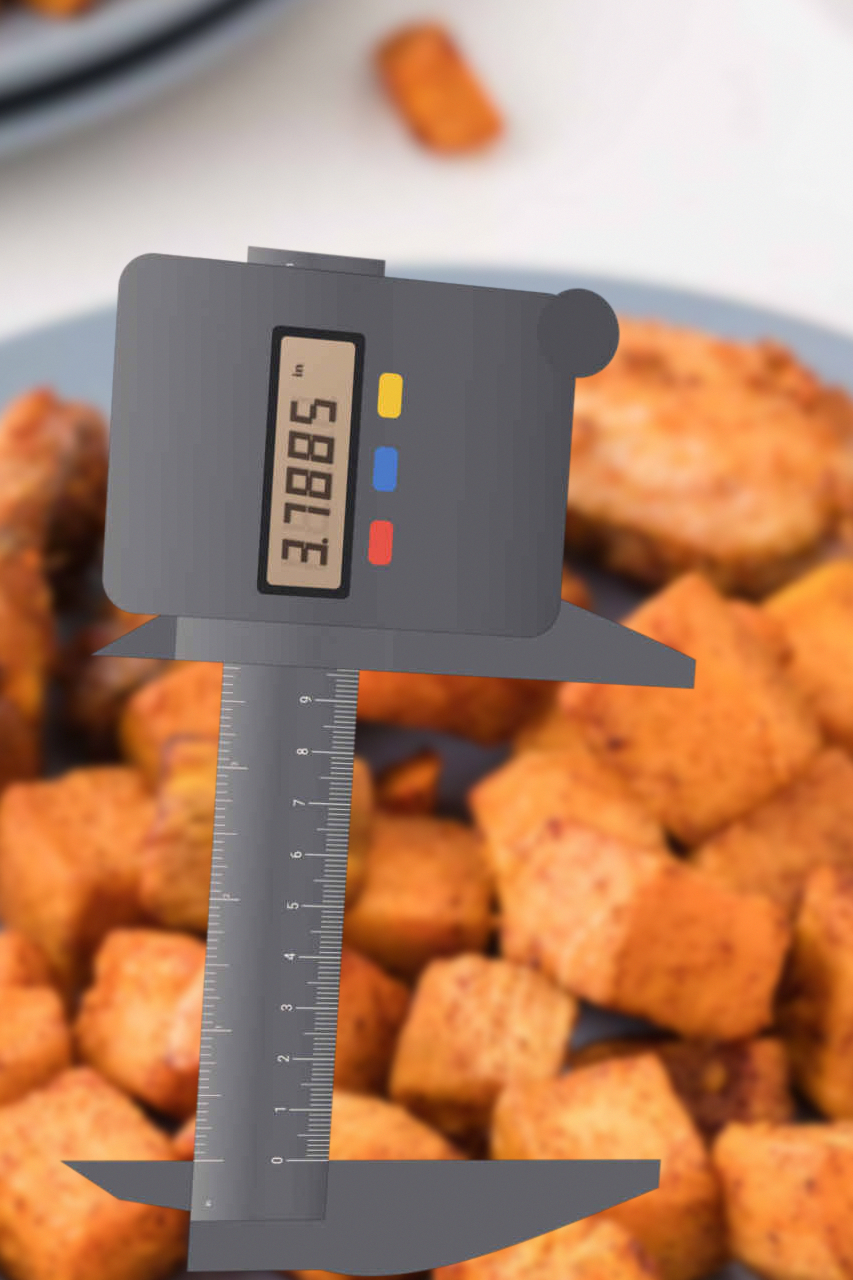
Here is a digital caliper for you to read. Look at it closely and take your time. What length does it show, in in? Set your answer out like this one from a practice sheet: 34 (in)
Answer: 3.7885 (in)
